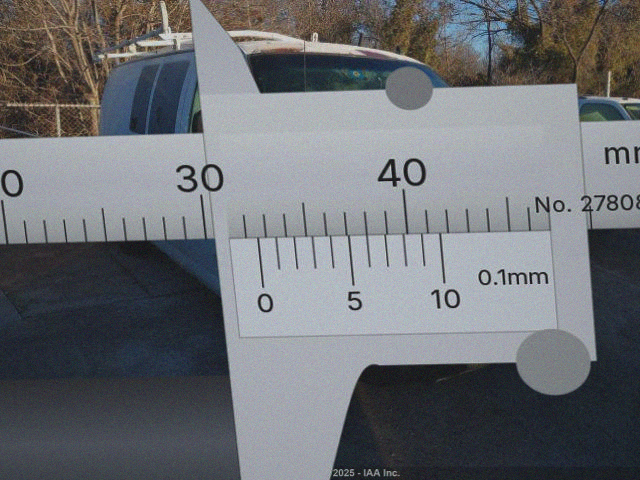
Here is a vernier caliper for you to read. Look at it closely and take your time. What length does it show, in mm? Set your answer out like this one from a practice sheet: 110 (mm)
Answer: 32.6 (mm)
